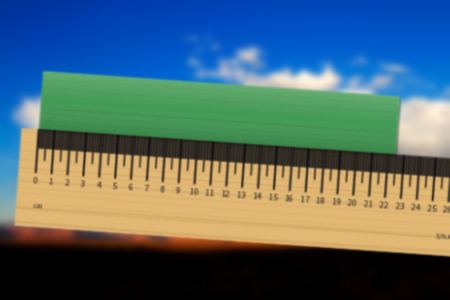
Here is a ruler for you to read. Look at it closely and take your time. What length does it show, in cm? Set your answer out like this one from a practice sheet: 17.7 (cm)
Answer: 22.5 (cm)
